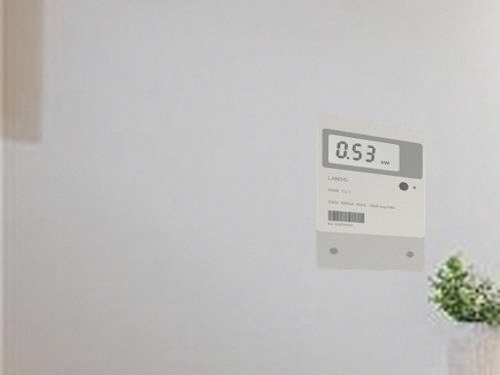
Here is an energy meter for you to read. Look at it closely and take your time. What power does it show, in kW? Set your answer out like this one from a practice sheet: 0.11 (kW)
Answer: 0.53 (kW)
